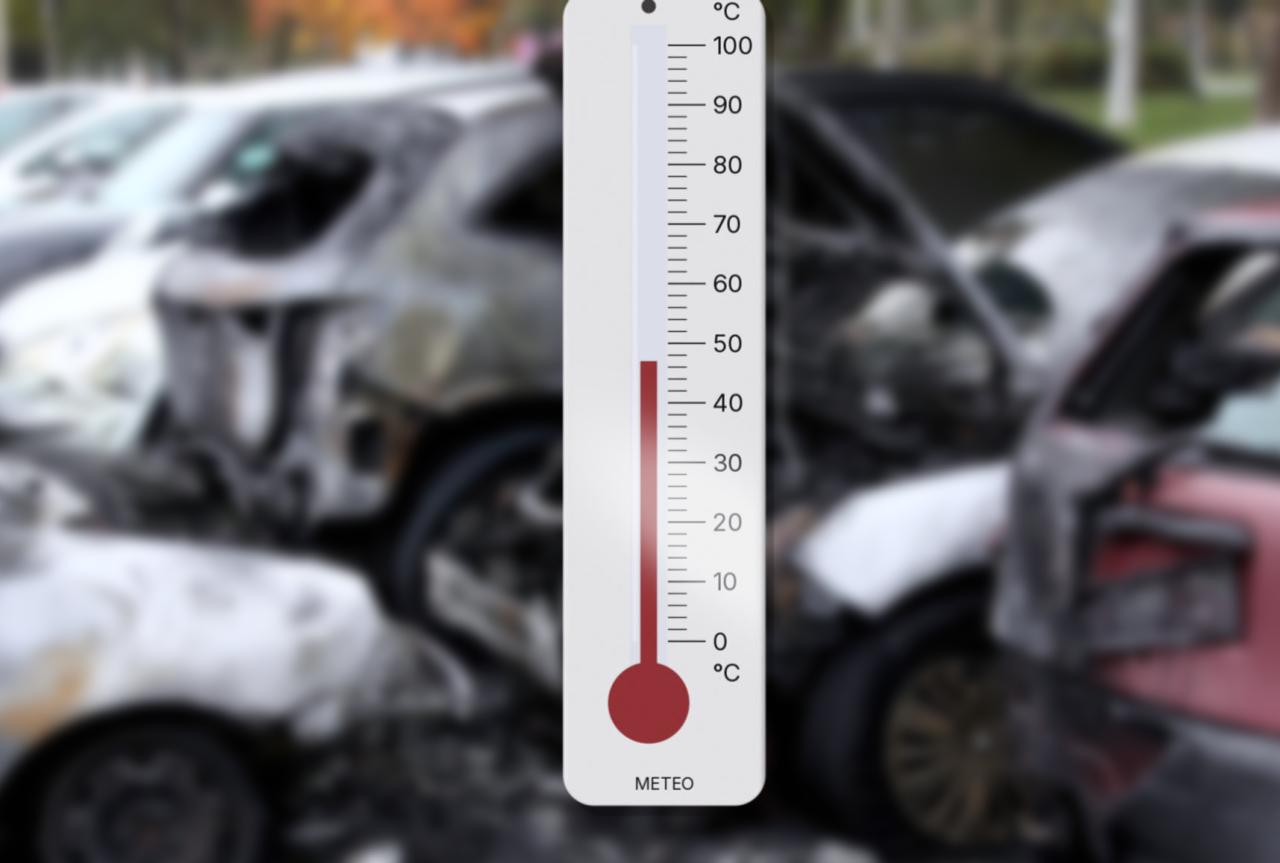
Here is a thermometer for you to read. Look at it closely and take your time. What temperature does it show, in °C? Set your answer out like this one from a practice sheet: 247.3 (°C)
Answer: 47 (°C)
